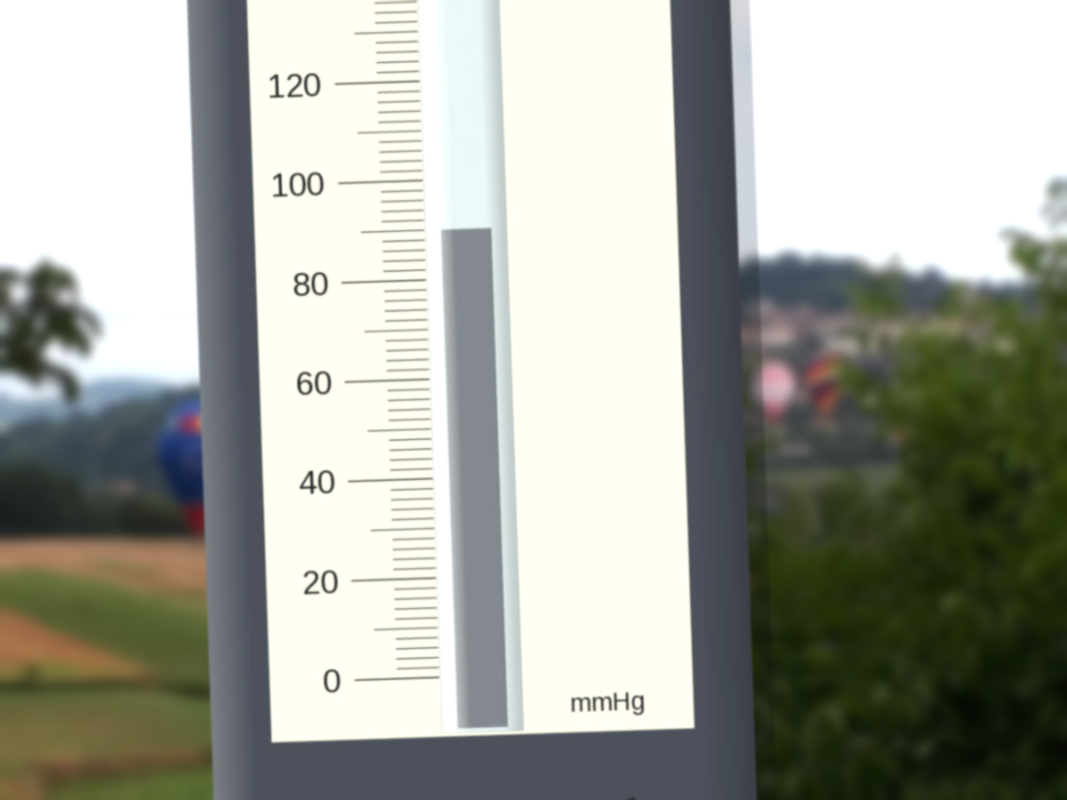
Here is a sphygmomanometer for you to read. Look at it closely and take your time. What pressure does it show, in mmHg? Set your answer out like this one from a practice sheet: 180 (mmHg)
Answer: 90 (mmHg)
